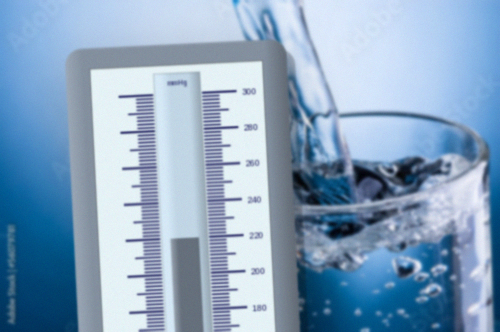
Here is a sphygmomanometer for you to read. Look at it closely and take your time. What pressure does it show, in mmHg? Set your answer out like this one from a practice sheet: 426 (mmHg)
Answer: 220 (mmHg)
